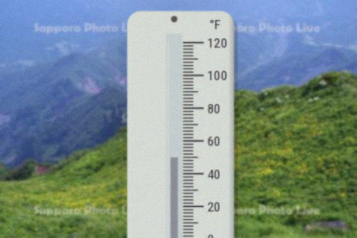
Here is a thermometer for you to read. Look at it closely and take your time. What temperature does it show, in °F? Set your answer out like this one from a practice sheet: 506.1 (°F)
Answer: 50 (°F)
